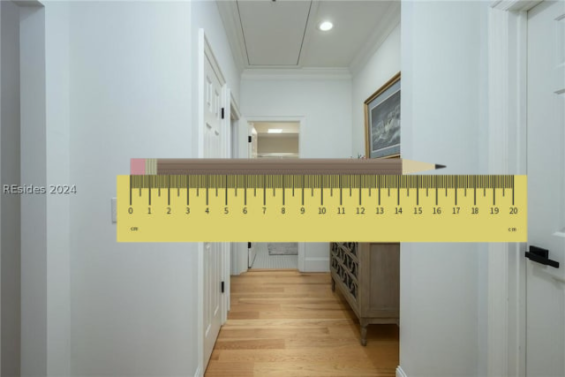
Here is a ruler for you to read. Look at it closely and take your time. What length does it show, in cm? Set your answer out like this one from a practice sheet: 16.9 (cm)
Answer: 16.5 (cm)
